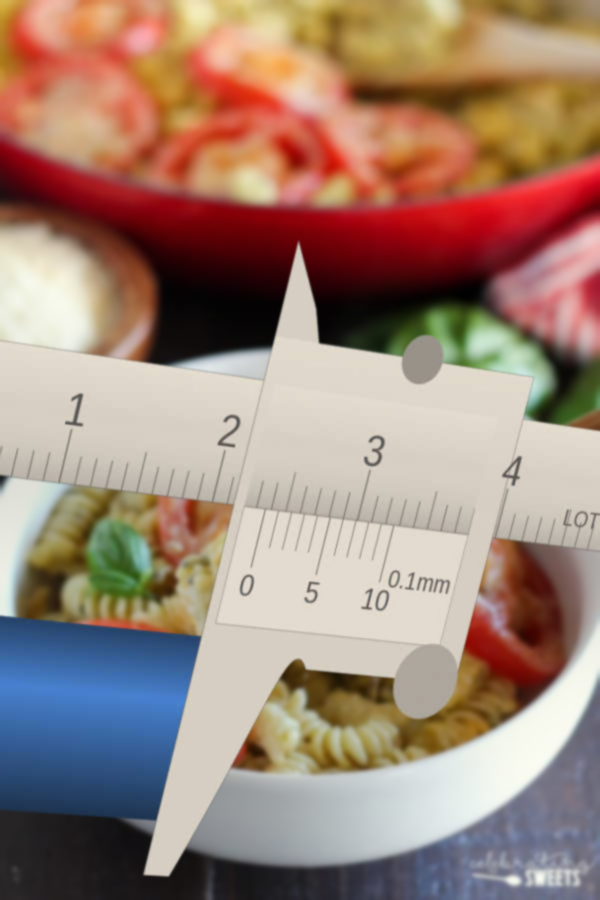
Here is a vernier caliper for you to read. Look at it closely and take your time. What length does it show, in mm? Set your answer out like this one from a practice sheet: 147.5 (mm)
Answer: 23.6 (mm)
